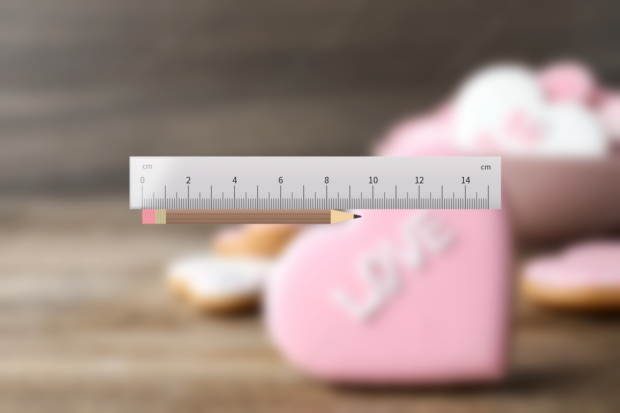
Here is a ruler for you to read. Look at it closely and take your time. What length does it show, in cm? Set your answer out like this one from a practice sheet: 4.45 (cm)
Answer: 9.5 (cm)
